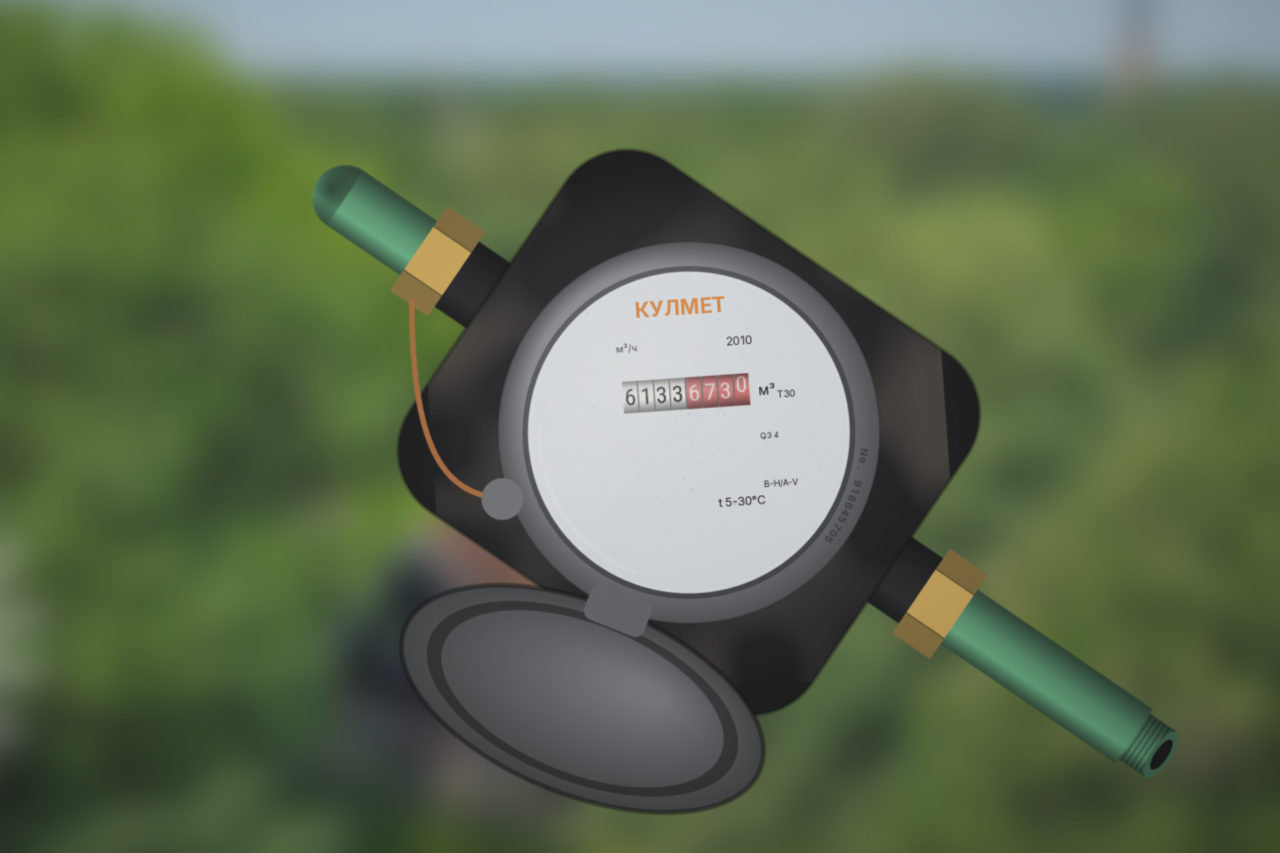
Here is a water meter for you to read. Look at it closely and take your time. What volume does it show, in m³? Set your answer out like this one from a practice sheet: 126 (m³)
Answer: 6133.6730 (m³)
